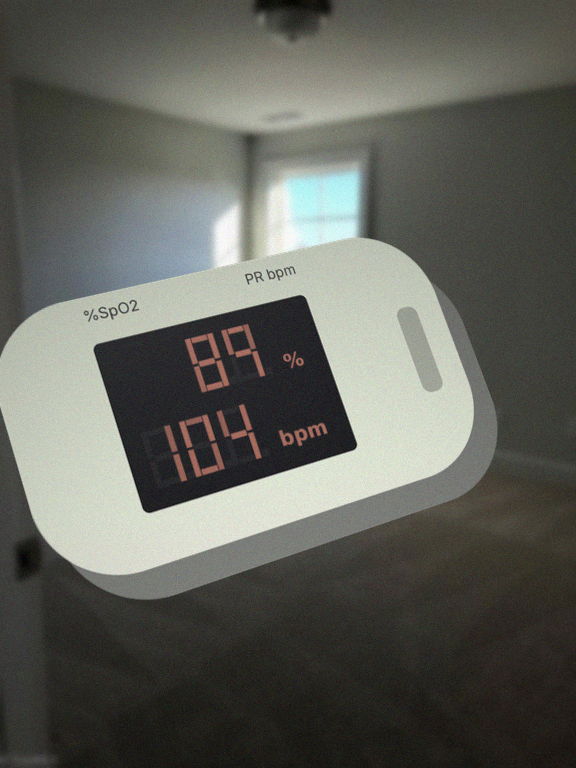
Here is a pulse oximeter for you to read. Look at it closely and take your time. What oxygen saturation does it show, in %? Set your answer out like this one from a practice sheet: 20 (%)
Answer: 89 (%)
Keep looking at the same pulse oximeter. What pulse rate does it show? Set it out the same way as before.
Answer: 104 (bpm)
